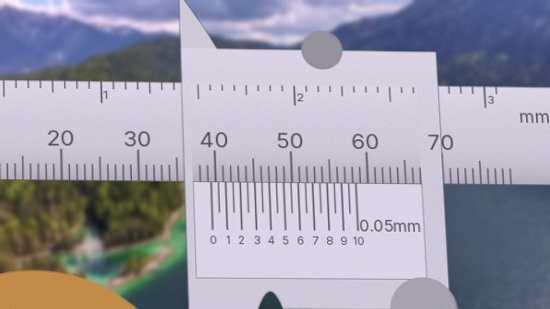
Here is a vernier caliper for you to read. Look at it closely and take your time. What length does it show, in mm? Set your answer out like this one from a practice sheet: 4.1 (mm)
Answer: 39.4 (mm)
